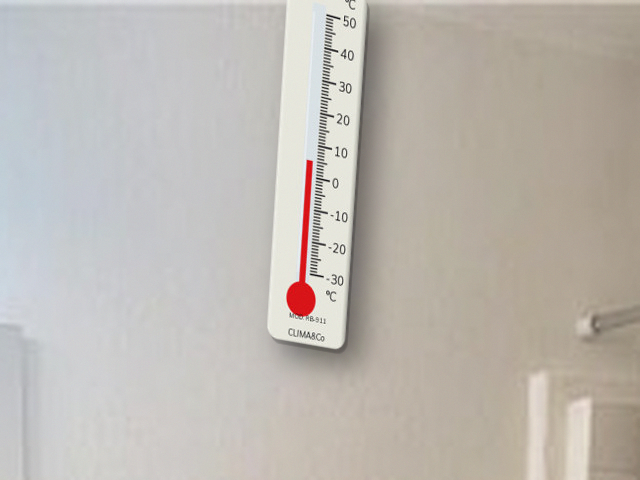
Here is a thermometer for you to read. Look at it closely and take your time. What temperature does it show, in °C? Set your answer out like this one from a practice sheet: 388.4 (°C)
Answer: 5 (°C)
